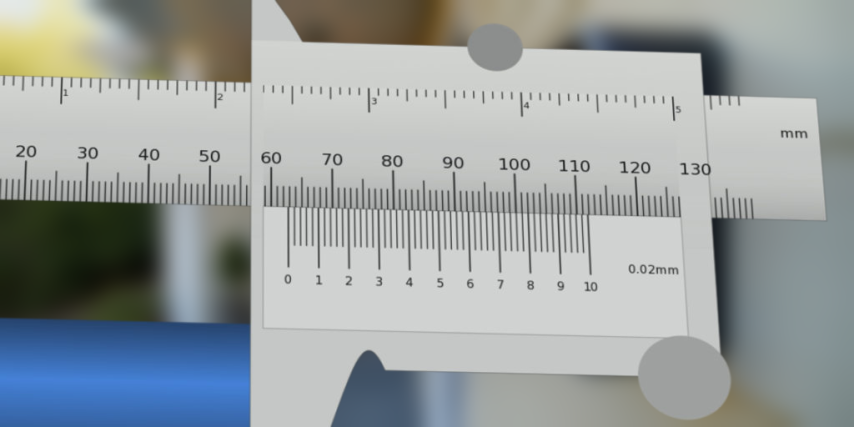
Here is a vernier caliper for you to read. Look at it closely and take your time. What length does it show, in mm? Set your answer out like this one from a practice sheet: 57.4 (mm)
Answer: 62.8 (mm)
